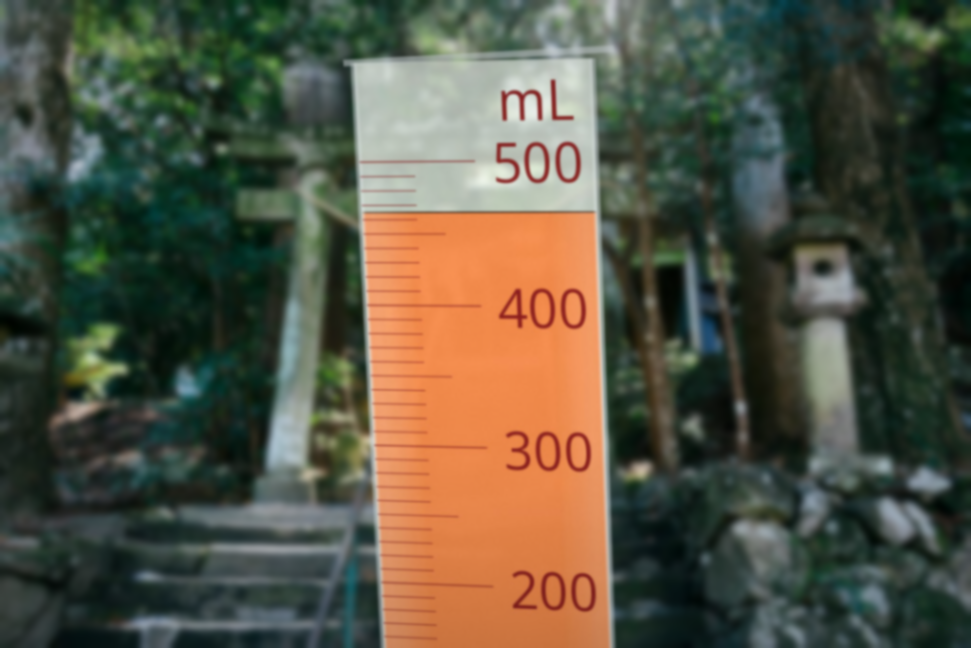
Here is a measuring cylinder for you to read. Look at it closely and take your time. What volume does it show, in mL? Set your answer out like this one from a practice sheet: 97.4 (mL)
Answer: 465 (mL)
